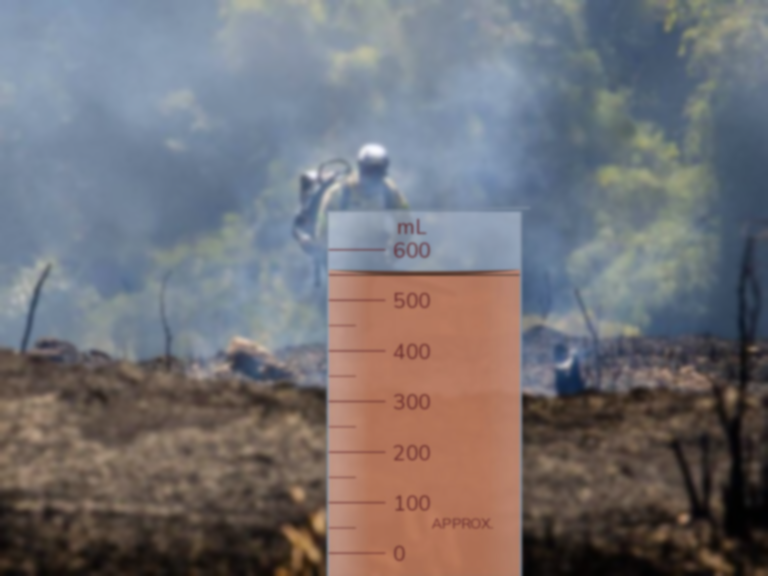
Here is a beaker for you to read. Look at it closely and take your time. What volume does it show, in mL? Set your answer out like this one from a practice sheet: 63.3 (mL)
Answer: 550 (mL)
